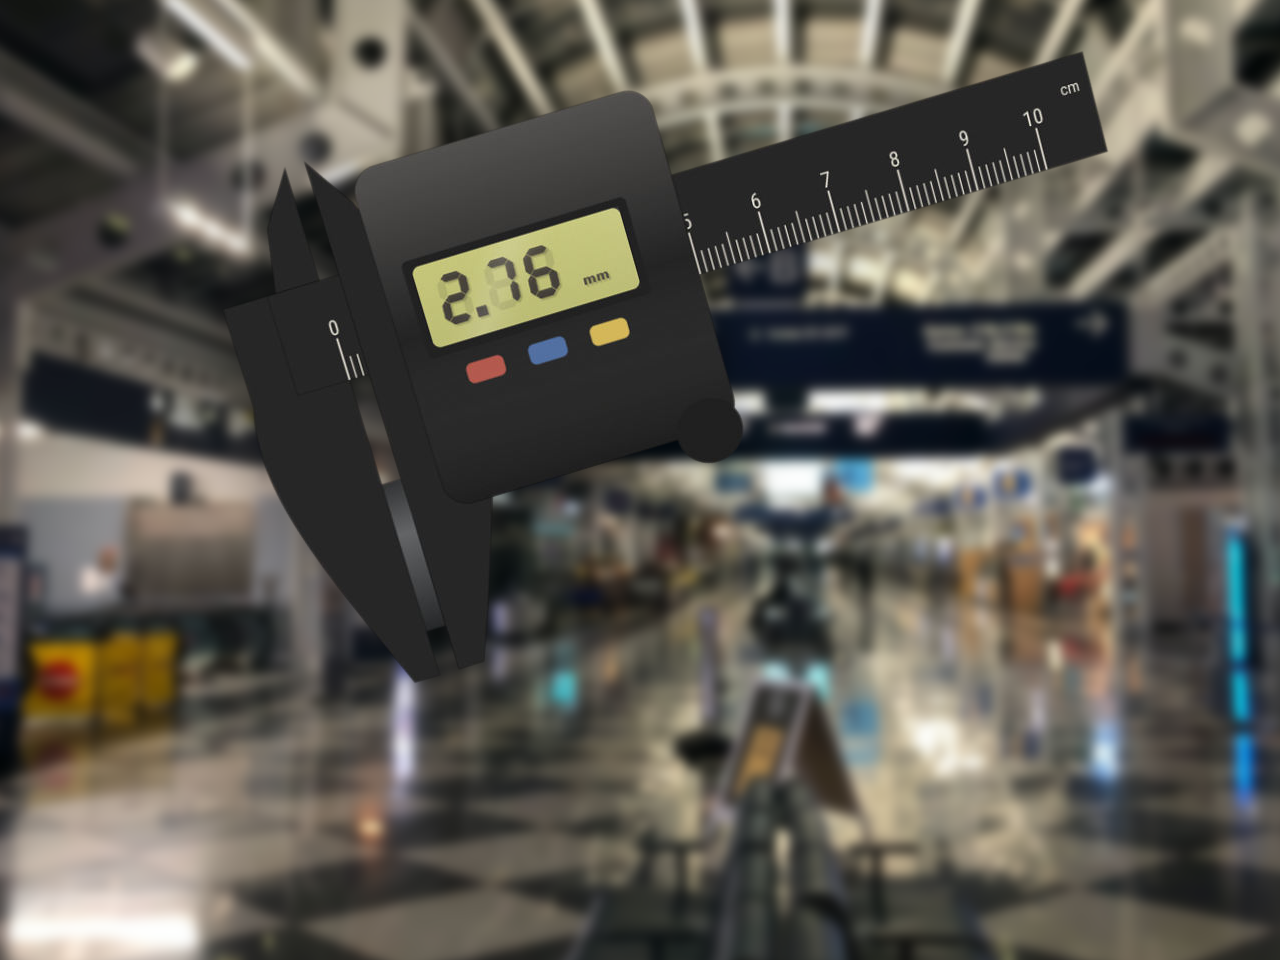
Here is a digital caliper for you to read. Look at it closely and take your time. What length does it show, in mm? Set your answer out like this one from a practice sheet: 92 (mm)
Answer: 2.76 (mm)
